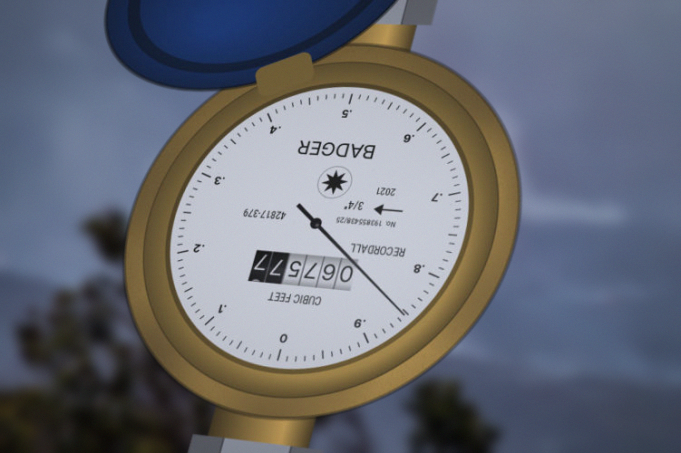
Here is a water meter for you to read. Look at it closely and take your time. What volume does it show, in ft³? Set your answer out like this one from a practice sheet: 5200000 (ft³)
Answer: 67576.85 (ft³)
